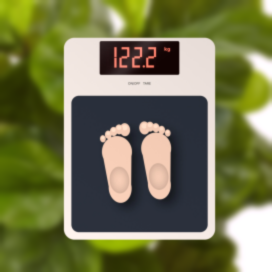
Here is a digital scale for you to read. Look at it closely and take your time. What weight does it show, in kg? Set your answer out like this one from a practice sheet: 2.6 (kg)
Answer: 122.2 (kg)
